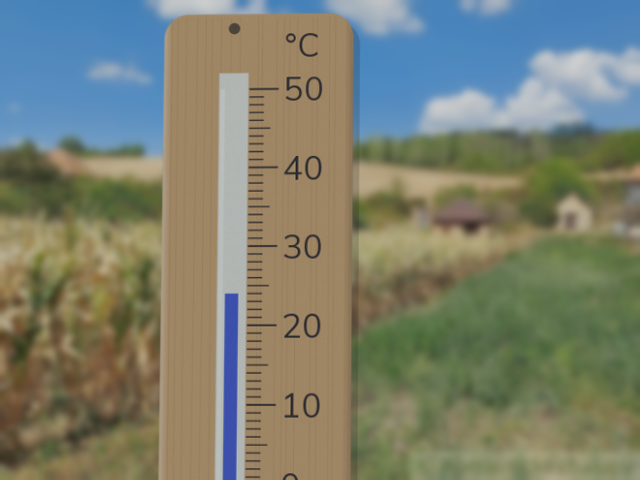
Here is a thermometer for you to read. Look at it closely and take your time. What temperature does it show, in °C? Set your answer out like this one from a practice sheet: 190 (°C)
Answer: 24 (°C)
